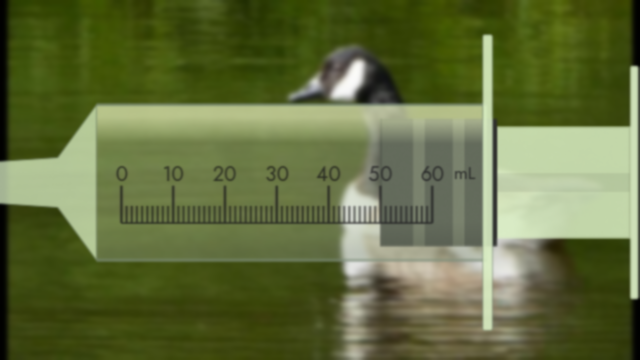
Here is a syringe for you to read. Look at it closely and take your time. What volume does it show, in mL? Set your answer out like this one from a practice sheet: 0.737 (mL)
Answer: 50 (mL)
